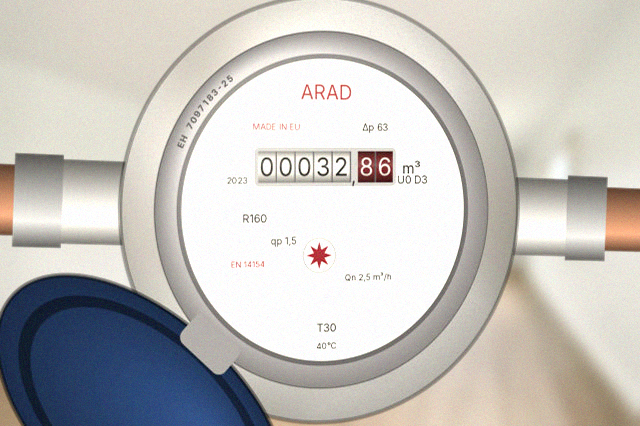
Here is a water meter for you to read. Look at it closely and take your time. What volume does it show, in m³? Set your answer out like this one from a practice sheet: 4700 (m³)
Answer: 32.86 (m³)
